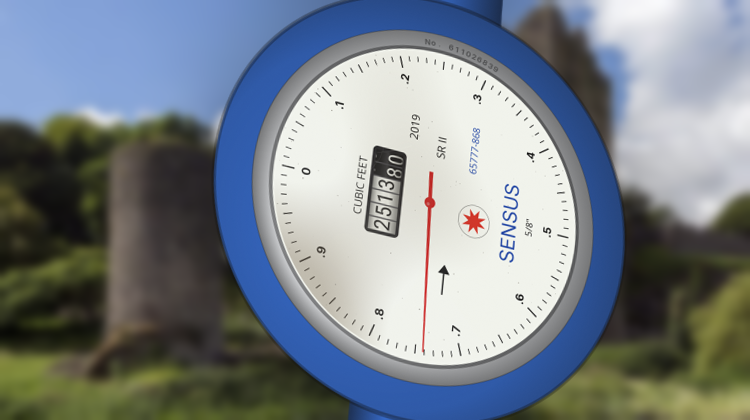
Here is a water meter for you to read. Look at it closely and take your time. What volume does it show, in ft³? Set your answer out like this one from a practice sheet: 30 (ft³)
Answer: 251379.74 (ft³)
